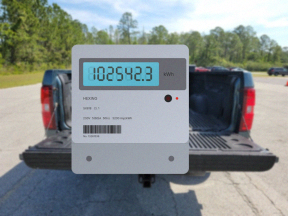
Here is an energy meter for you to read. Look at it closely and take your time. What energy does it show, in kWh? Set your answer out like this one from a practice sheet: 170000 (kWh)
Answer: 102542.3 (kWh)
